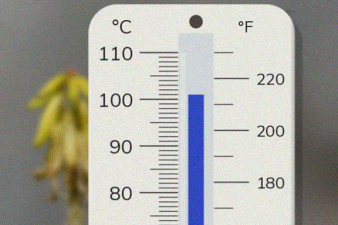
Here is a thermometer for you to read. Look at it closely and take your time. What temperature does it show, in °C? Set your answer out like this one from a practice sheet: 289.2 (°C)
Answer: 101 (°C)
